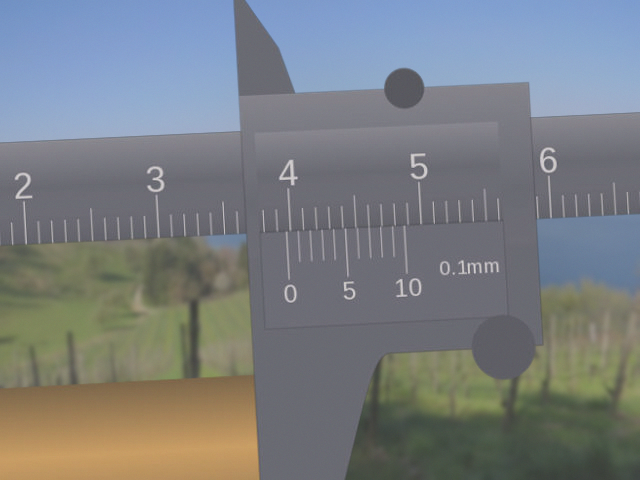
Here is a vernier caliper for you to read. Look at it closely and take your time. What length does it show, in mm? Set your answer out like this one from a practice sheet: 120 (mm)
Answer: 39.7 (mm)
